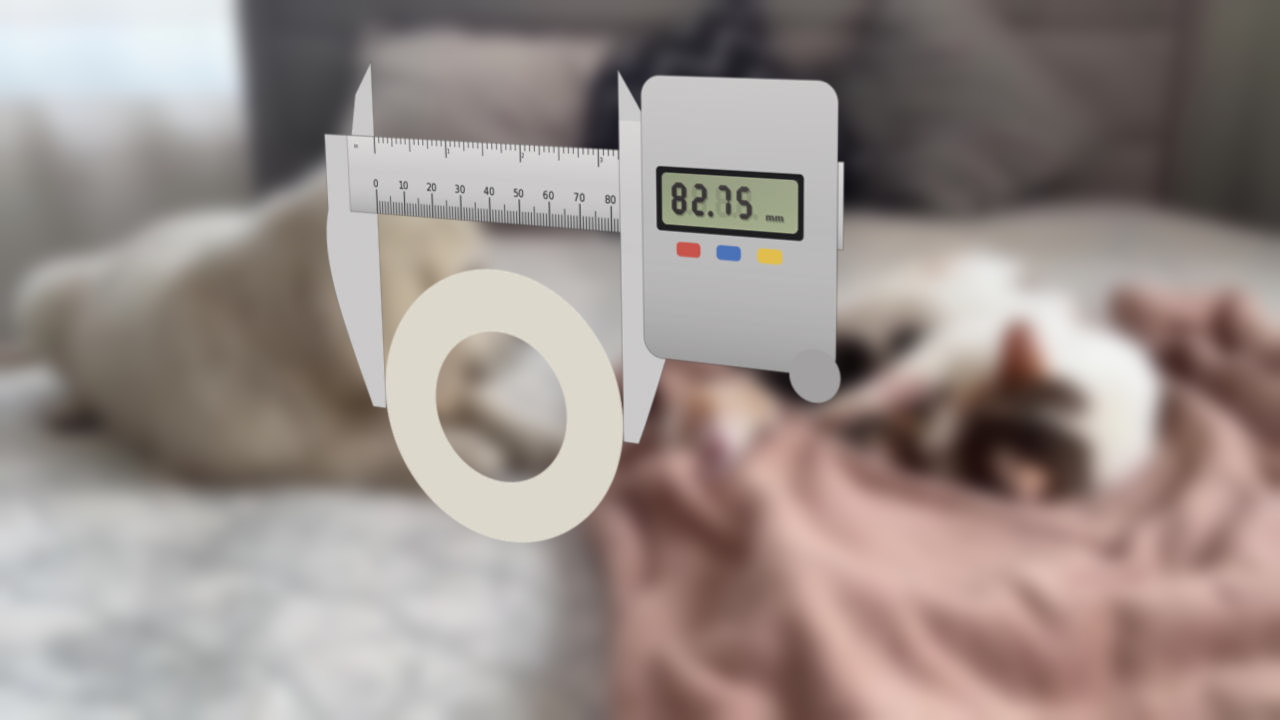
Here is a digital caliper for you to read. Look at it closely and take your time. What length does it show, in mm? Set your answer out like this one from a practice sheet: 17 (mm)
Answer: 82.75 (mm)
